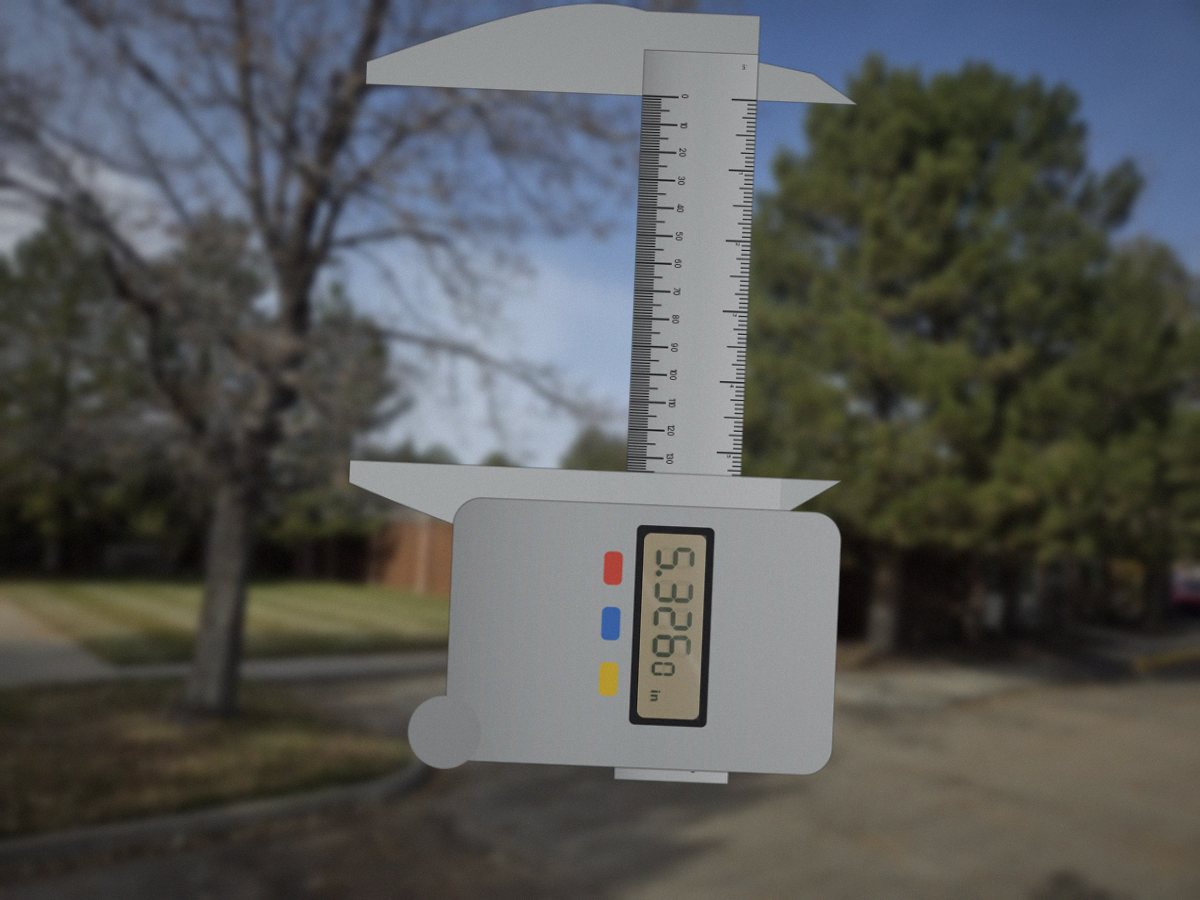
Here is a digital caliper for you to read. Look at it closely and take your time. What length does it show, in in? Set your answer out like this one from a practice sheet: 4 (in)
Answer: 5.3260 (in)
